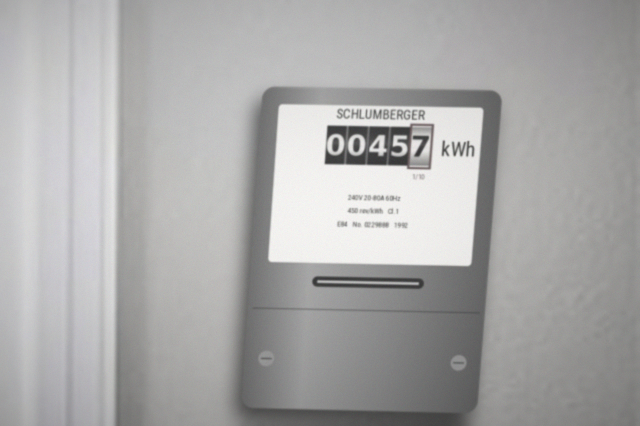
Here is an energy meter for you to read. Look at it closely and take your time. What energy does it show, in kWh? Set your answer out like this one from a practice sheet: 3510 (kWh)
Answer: 45.7 (kWh)
